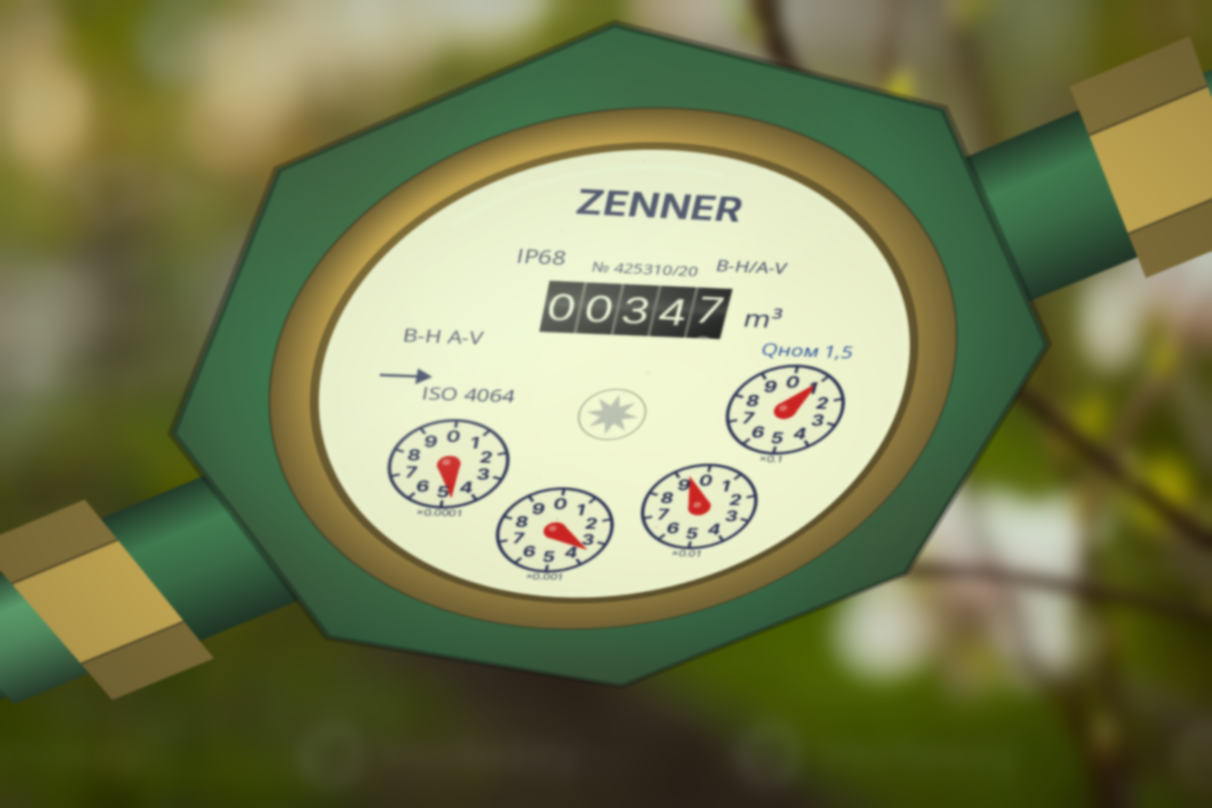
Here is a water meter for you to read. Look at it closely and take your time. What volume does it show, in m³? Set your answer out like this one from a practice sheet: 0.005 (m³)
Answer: 347.0934 (m³)
